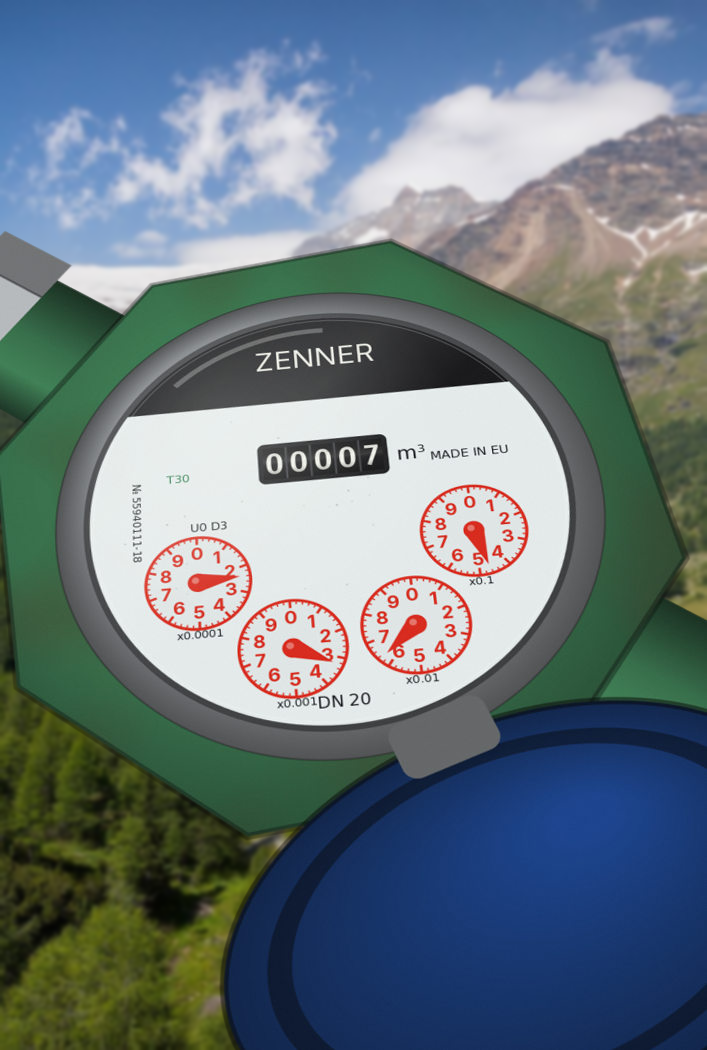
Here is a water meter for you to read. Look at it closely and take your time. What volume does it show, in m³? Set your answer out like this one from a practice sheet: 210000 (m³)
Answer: 7.4632 (m³)
